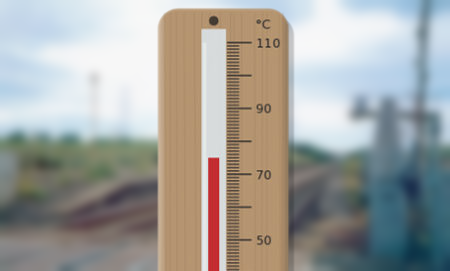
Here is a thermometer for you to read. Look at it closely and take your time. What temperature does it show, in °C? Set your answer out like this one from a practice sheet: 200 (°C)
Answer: 75 (°C)
